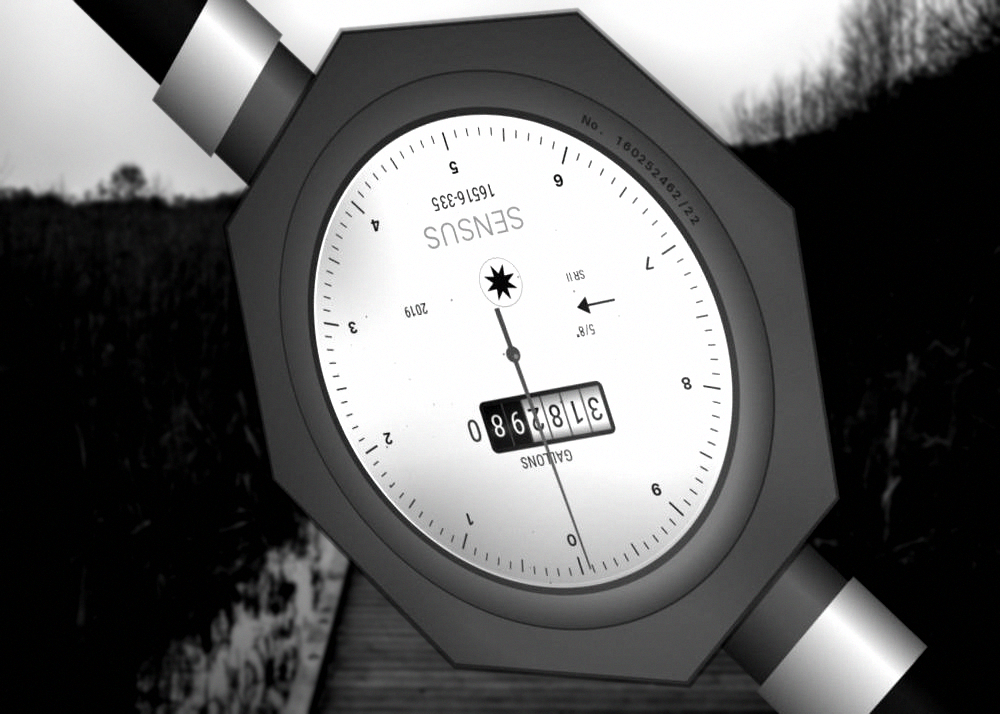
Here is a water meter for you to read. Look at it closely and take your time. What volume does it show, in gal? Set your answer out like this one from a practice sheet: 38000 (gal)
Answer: 3182979.9 (gal)
